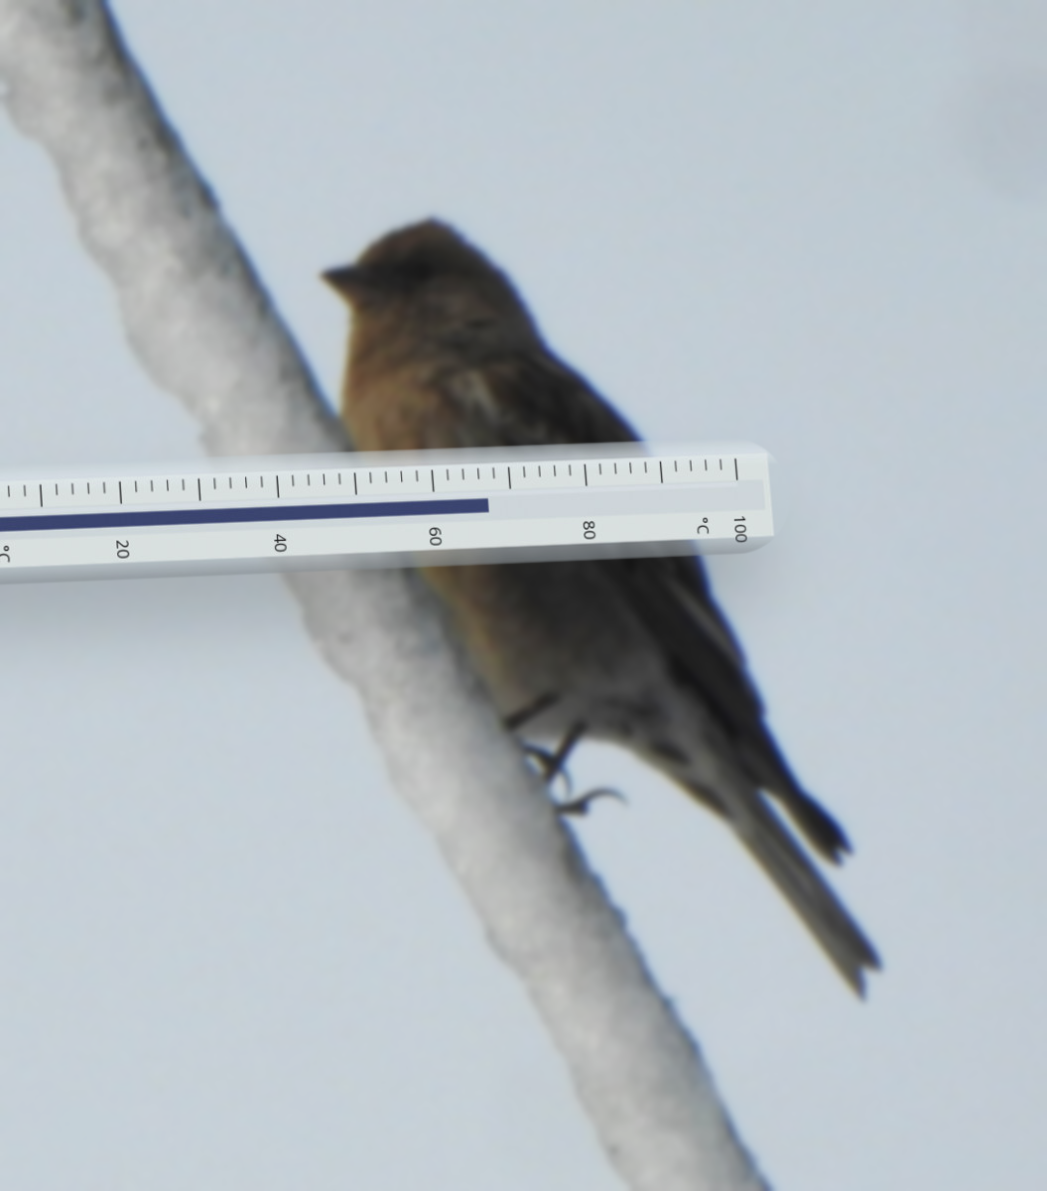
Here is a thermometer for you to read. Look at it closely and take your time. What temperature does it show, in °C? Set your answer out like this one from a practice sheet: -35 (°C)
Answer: 67 (°C)
